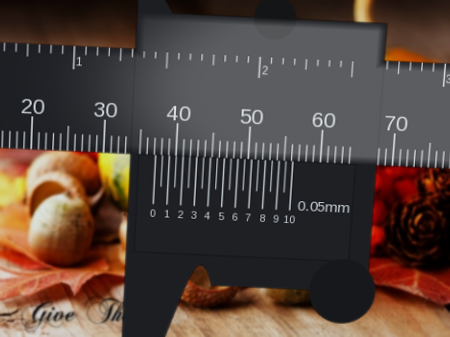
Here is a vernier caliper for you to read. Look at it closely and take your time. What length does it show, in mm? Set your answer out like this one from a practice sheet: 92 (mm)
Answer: 37.2 (mm)
